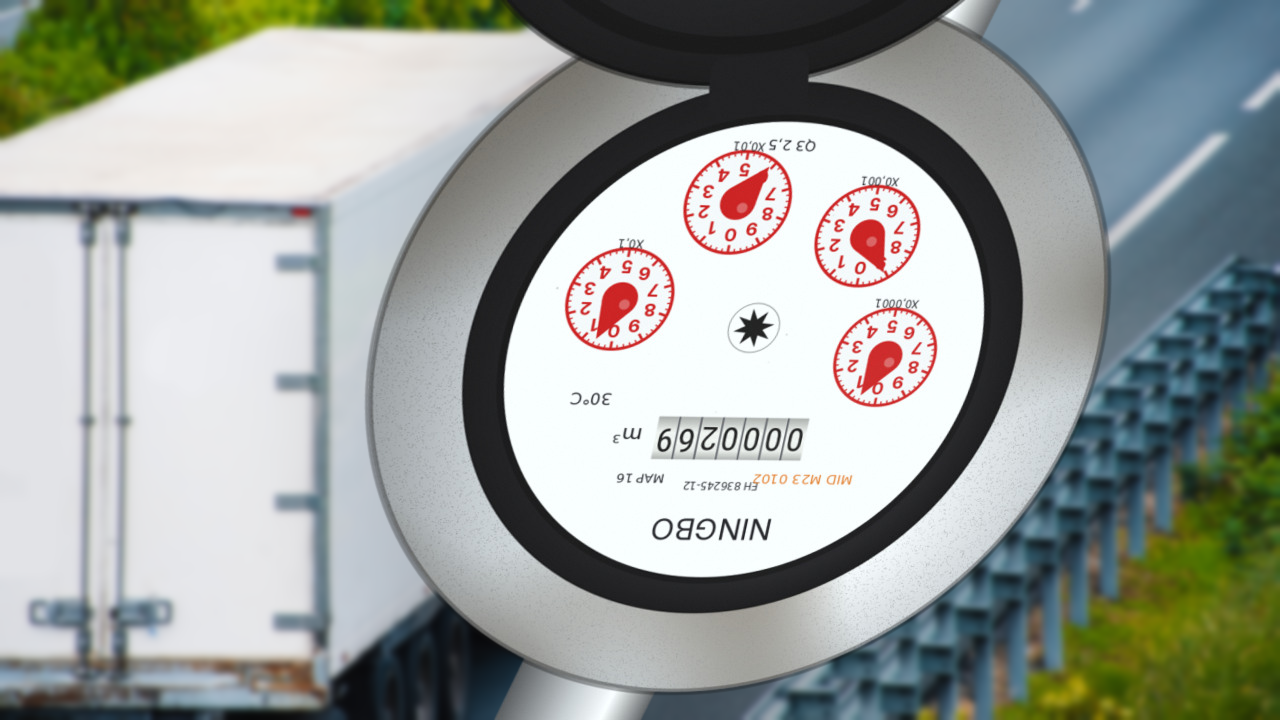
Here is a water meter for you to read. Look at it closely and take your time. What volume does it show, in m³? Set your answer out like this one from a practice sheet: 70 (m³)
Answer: 269.0590 (m³)
